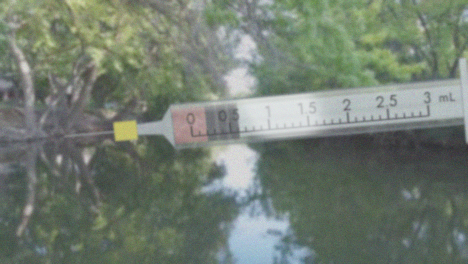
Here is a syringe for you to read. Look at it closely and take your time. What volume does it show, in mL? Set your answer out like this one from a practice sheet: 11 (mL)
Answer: 0.2 (mL)
